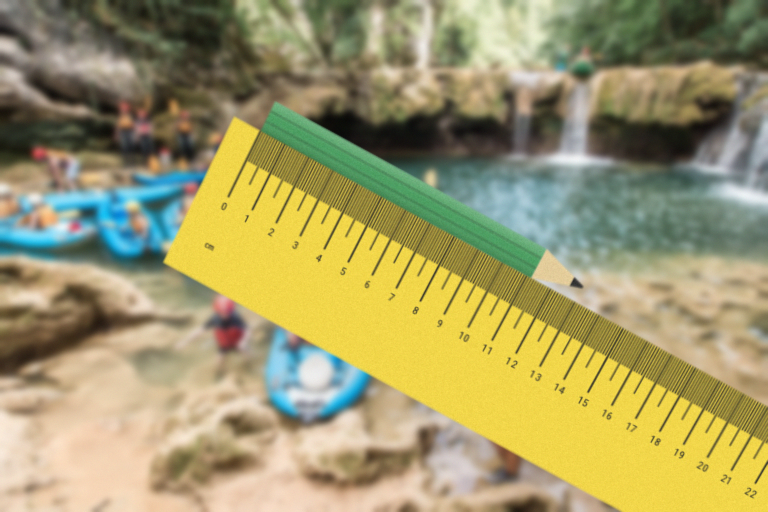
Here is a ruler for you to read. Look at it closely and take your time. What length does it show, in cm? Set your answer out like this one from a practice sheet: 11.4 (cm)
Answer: 13 (cm)
